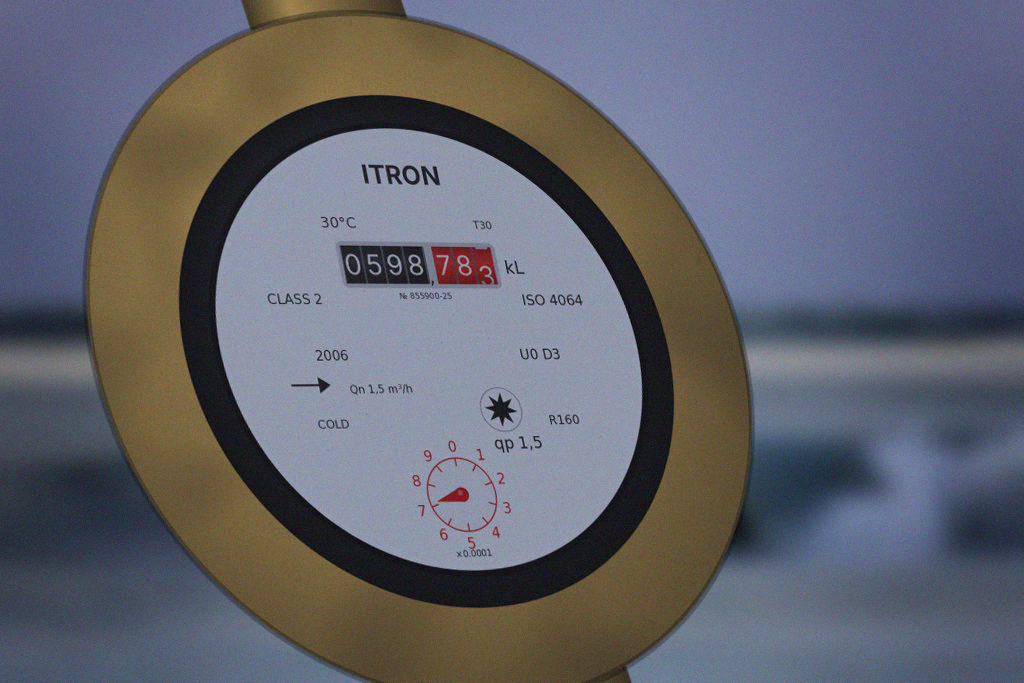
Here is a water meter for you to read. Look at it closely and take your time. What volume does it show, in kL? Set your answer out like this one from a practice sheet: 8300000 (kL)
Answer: 598.7827 (kL)
